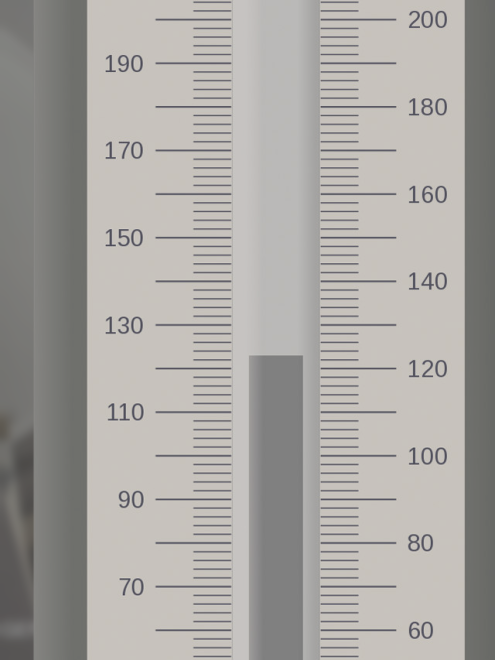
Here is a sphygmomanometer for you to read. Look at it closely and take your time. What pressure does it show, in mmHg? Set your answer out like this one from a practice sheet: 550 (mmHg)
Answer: 123 (mmHg)
